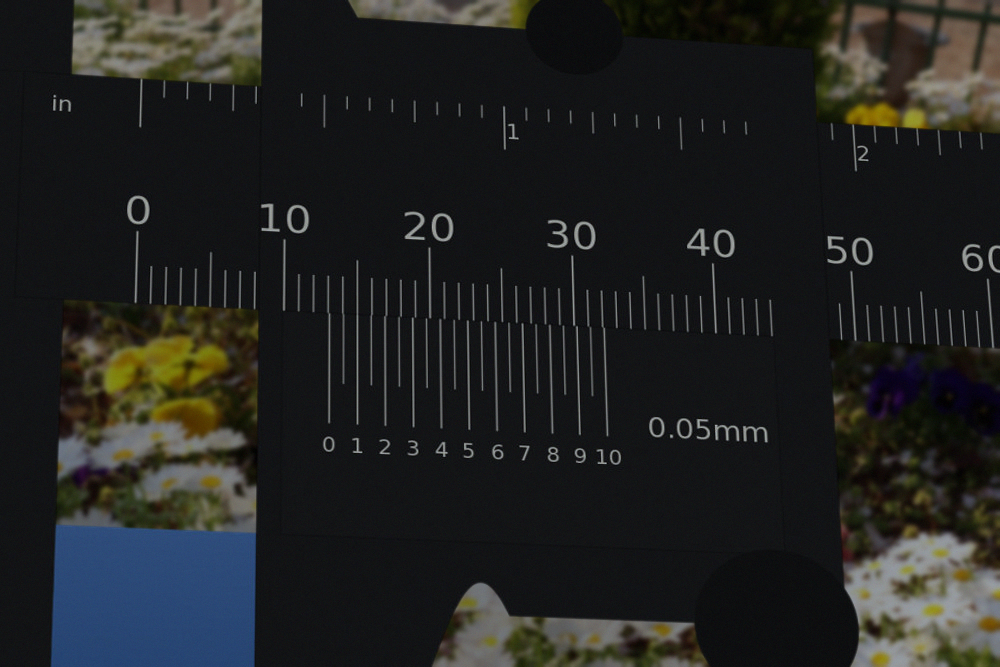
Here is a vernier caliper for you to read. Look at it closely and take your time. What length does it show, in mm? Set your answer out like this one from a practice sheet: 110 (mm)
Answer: 13.1 (mm)
